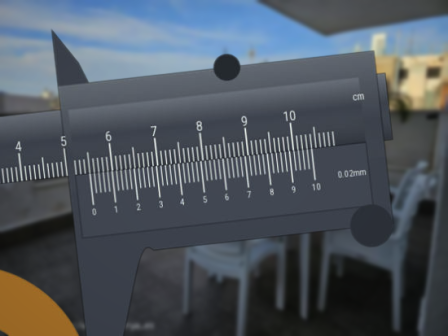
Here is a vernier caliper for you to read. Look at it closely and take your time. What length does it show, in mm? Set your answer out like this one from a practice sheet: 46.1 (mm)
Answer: 55.0 (mm)
